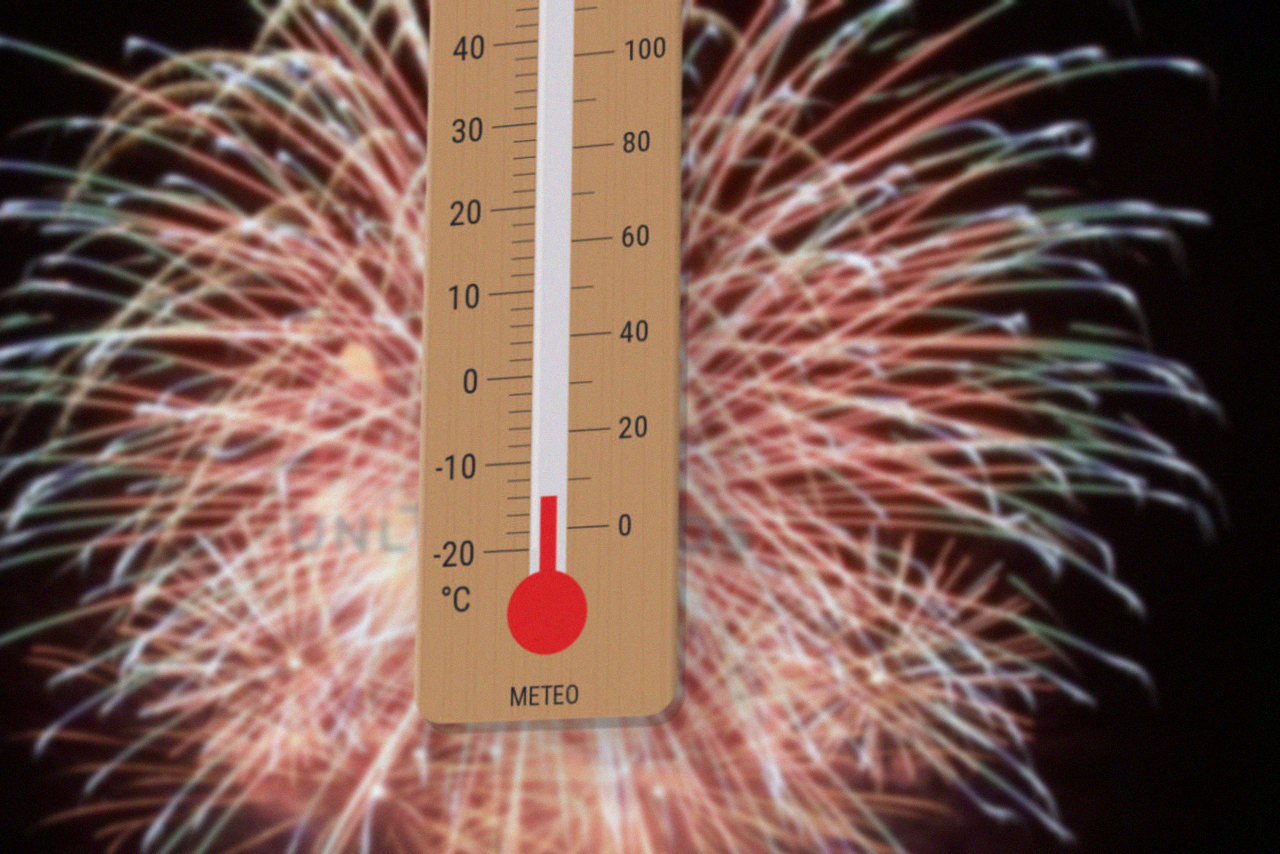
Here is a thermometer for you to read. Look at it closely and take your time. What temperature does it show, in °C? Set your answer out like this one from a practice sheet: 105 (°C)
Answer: -14 (°C)
